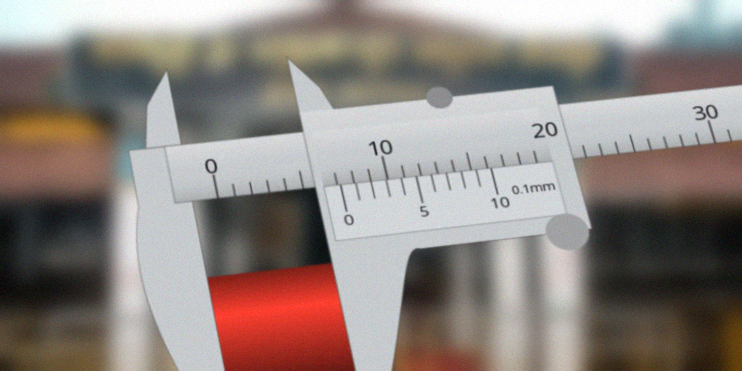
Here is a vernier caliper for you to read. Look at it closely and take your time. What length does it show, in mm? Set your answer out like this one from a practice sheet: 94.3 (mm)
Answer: 7.2 (mm)
